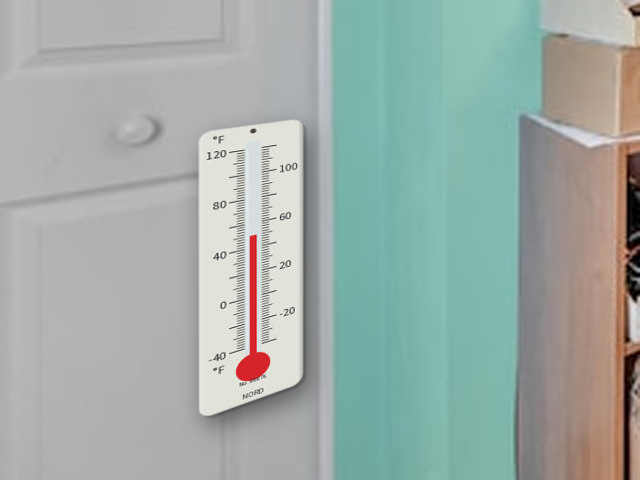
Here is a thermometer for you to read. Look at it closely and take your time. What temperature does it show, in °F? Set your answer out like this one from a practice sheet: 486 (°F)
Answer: 50 (°F)
